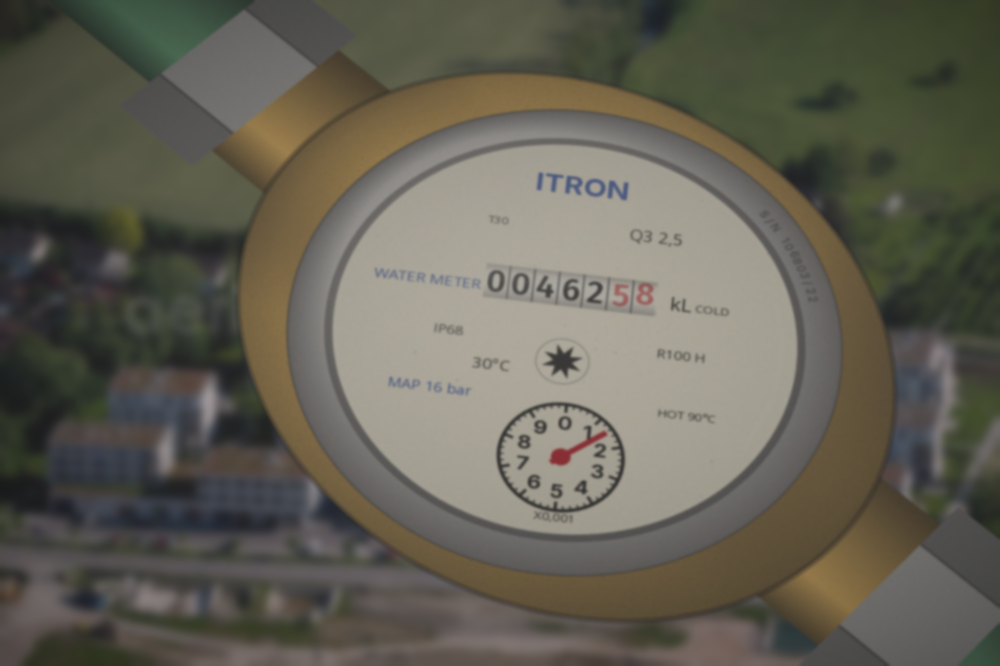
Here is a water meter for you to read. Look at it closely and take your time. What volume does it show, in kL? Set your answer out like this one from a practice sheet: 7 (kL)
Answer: 462.581 (kL)
